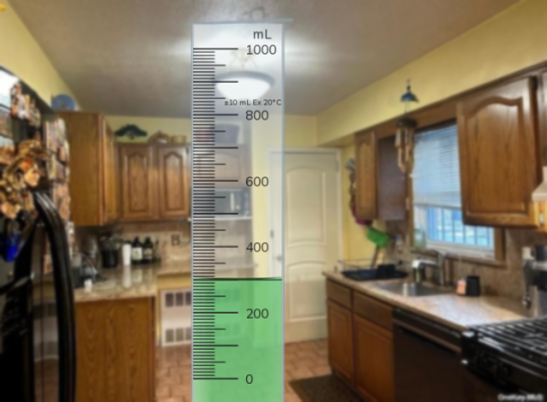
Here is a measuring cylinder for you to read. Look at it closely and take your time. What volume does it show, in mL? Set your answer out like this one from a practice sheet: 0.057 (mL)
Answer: 300 (mL)
